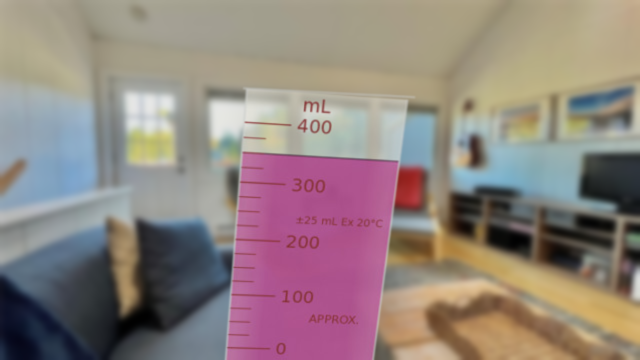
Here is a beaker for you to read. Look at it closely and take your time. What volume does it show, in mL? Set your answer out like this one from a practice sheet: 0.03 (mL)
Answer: 350 (mL)
